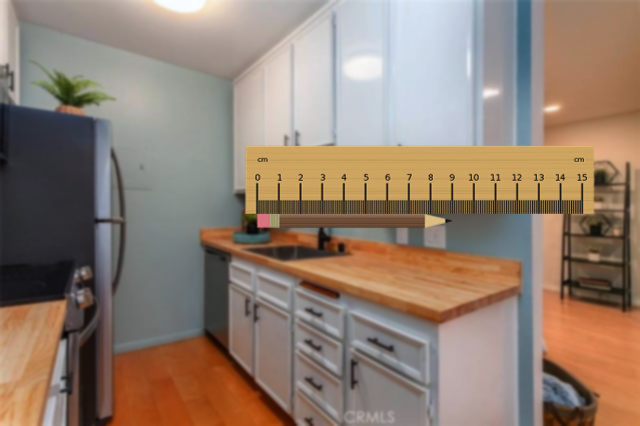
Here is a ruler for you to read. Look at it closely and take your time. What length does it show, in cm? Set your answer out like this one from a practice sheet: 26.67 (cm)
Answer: 9 (cm)
